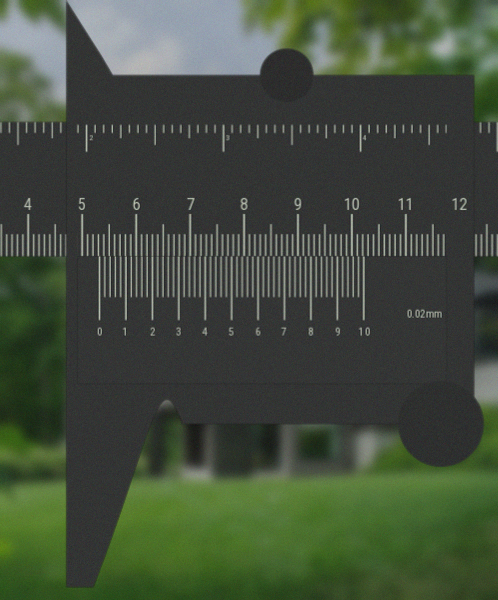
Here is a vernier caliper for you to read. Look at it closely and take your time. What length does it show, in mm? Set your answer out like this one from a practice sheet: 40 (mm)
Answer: 53.2 (mm)
